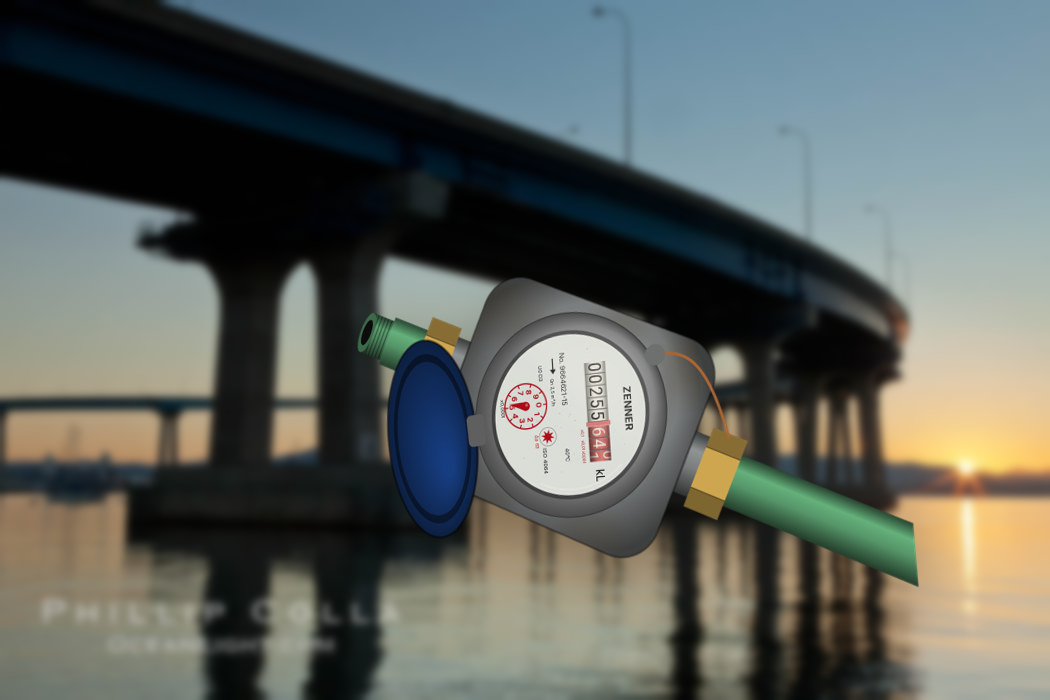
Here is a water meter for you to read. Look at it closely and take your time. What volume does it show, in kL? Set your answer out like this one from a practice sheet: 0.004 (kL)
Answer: 255.6405 (kL)
